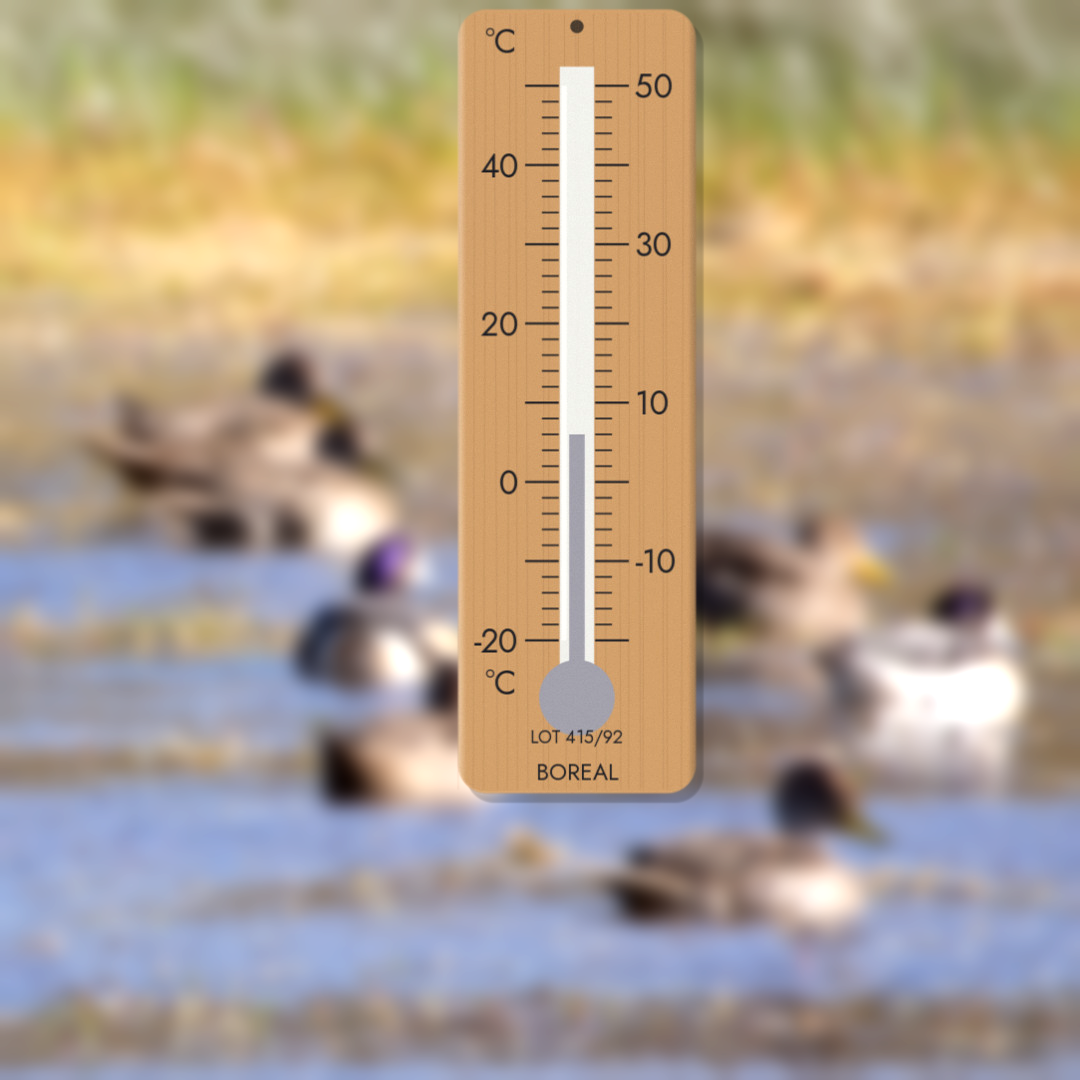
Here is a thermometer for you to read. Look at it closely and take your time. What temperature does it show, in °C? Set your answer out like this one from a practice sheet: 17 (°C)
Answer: 6 (°C)
